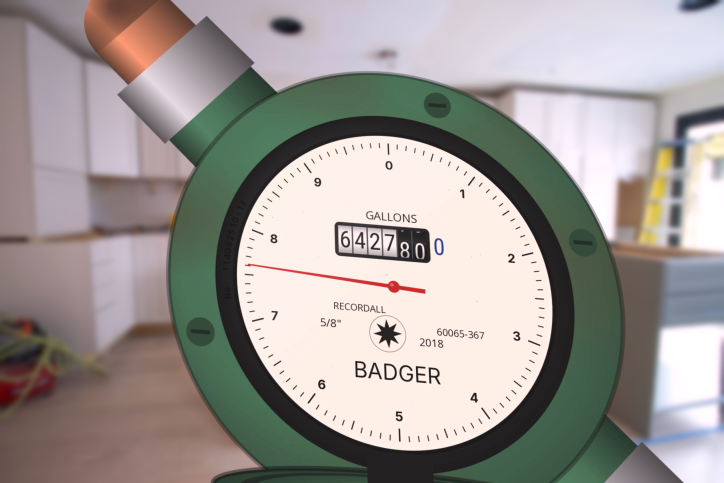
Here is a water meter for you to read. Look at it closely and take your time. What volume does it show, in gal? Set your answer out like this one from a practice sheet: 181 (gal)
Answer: 6427797.6 (gal)
